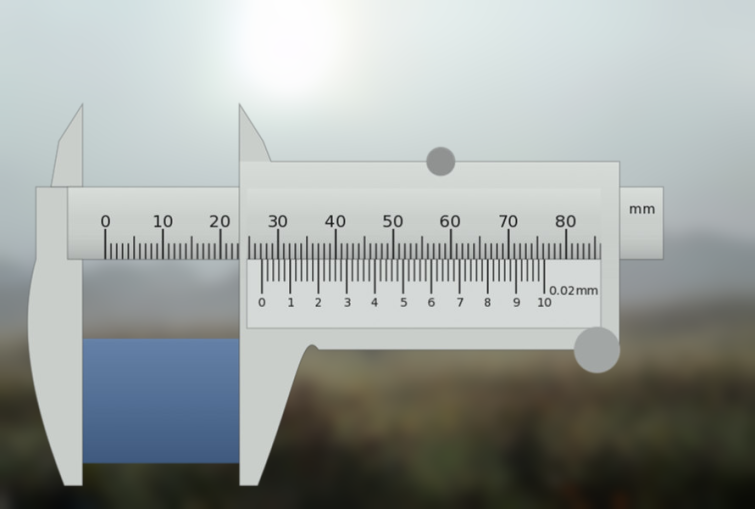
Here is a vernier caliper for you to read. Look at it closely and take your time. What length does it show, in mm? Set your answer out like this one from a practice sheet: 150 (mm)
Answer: 27.2 (mm)
